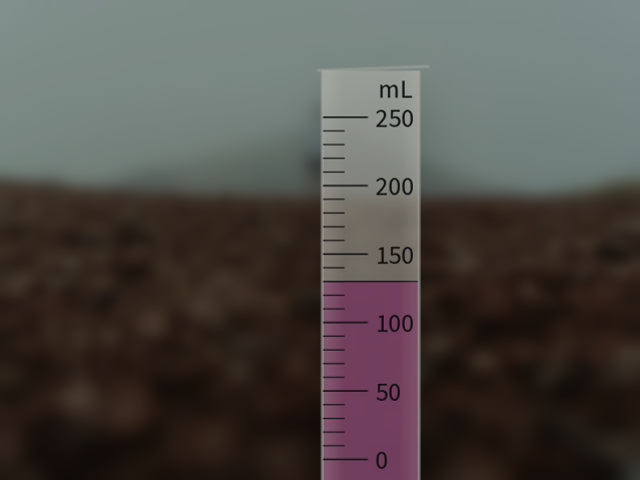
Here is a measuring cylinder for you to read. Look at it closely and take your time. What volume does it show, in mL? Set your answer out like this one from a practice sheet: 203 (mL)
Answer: 130 (mL)
